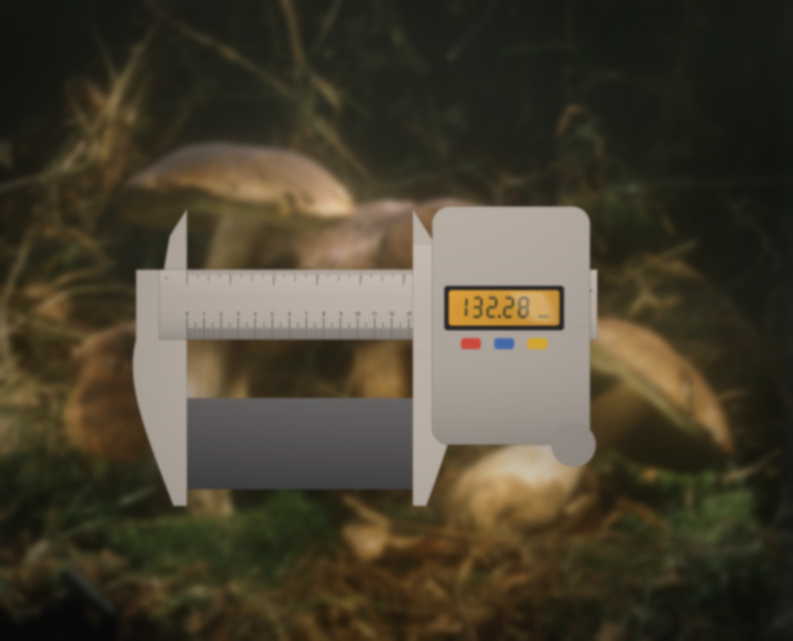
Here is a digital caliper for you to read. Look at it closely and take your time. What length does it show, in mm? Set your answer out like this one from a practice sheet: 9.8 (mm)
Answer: 132.28 (mm)
